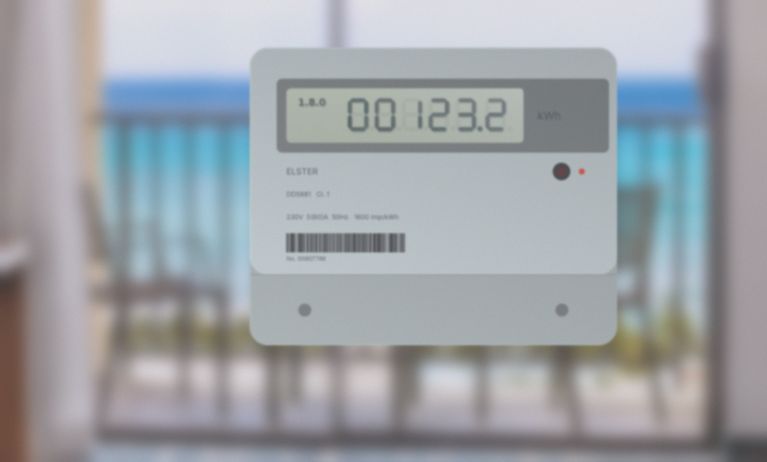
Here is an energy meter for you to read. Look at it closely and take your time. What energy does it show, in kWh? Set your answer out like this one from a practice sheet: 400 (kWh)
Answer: 123.2 (kWh)
